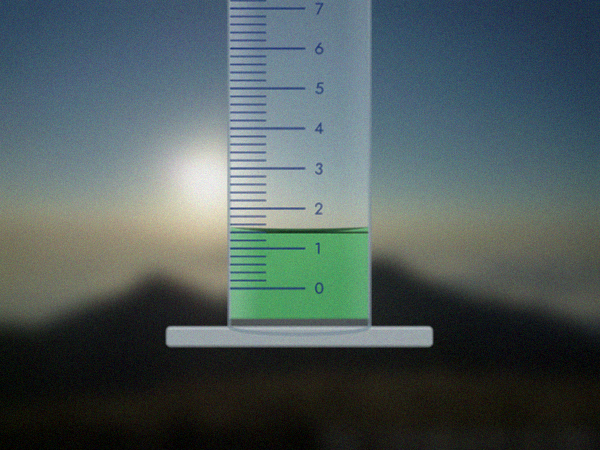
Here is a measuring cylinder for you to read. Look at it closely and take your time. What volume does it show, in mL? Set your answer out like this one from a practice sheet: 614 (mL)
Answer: 1.4 (mL)
